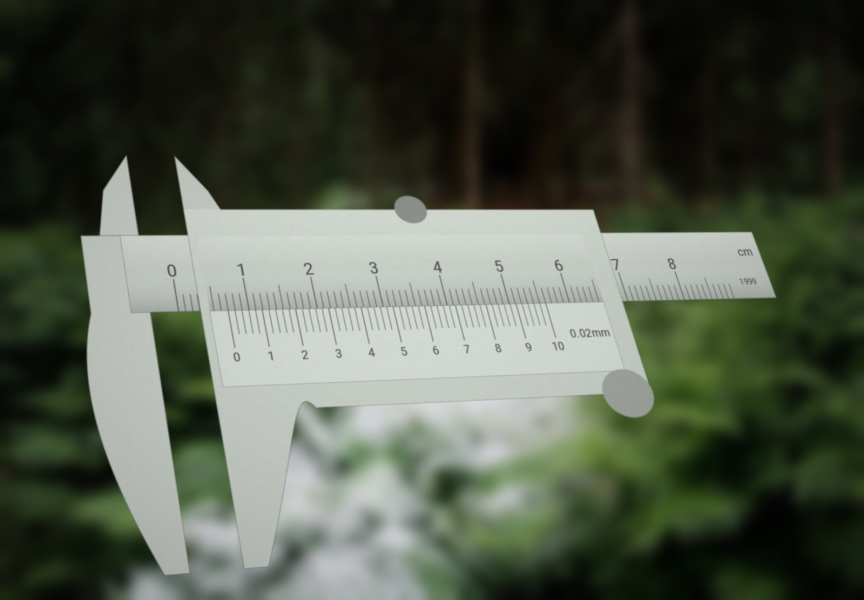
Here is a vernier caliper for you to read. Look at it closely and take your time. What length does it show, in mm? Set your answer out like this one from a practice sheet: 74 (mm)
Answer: 7.0 (mm)
